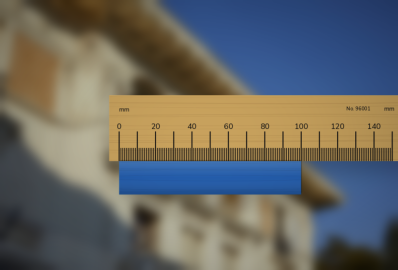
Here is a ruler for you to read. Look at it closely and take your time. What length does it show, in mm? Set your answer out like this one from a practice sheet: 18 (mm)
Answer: 100 (mm)
